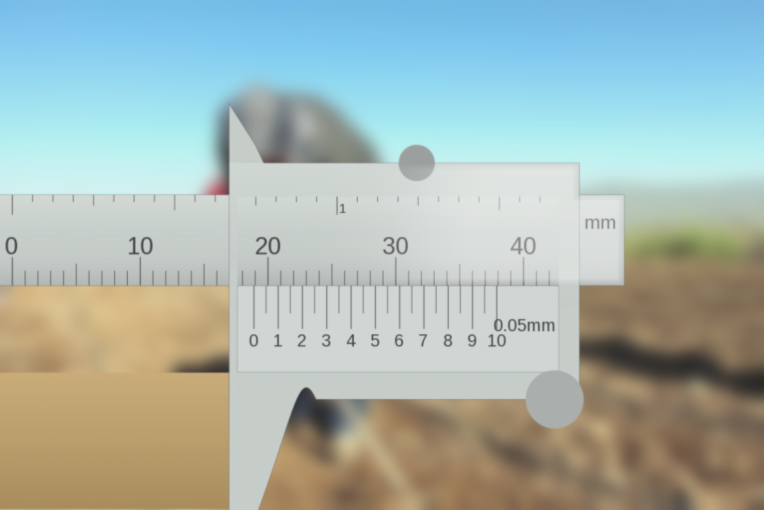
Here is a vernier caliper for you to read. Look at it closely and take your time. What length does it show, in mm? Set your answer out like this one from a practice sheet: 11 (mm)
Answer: 18.9 (mm)
